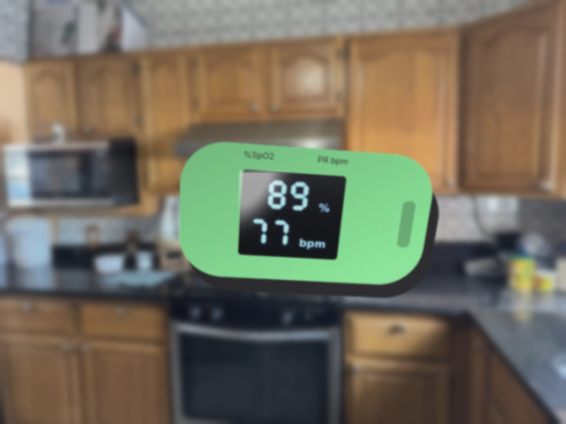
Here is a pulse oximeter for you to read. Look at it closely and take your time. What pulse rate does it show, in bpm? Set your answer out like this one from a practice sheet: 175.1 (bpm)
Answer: 77 (bpm)
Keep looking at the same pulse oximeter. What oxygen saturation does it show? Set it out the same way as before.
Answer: 89 (%)
